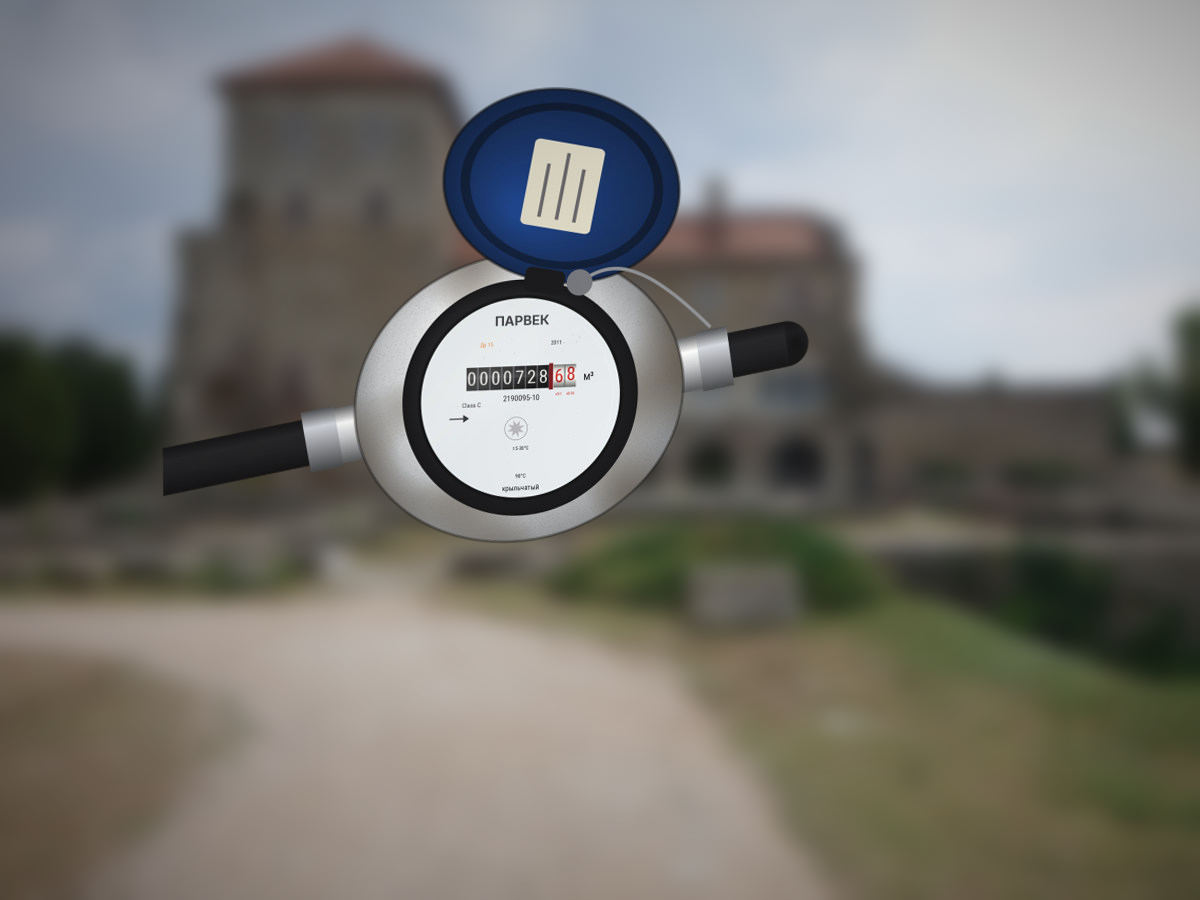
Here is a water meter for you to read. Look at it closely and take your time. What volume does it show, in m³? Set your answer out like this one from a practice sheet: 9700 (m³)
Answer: 728.68 (m³)
